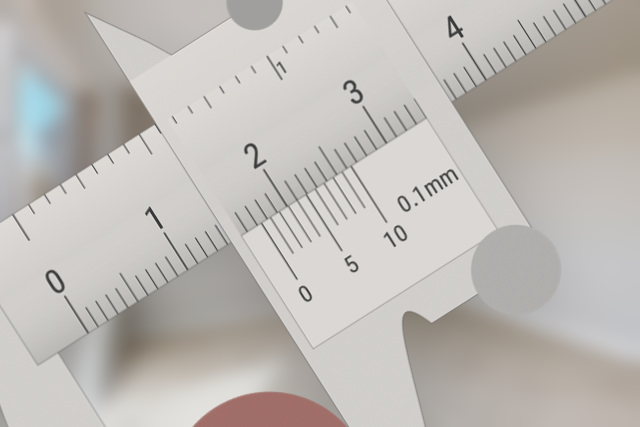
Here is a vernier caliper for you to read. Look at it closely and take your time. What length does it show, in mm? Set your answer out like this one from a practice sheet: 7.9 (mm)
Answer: 17.4 (mm)
